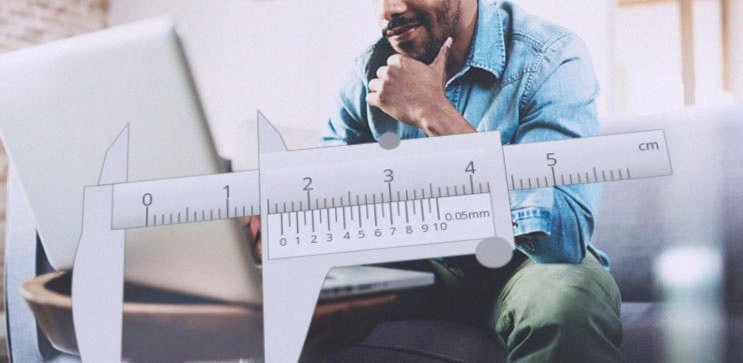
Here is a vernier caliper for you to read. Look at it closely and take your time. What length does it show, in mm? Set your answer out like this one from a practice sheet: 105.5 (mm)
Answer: 16.6 (mm)
